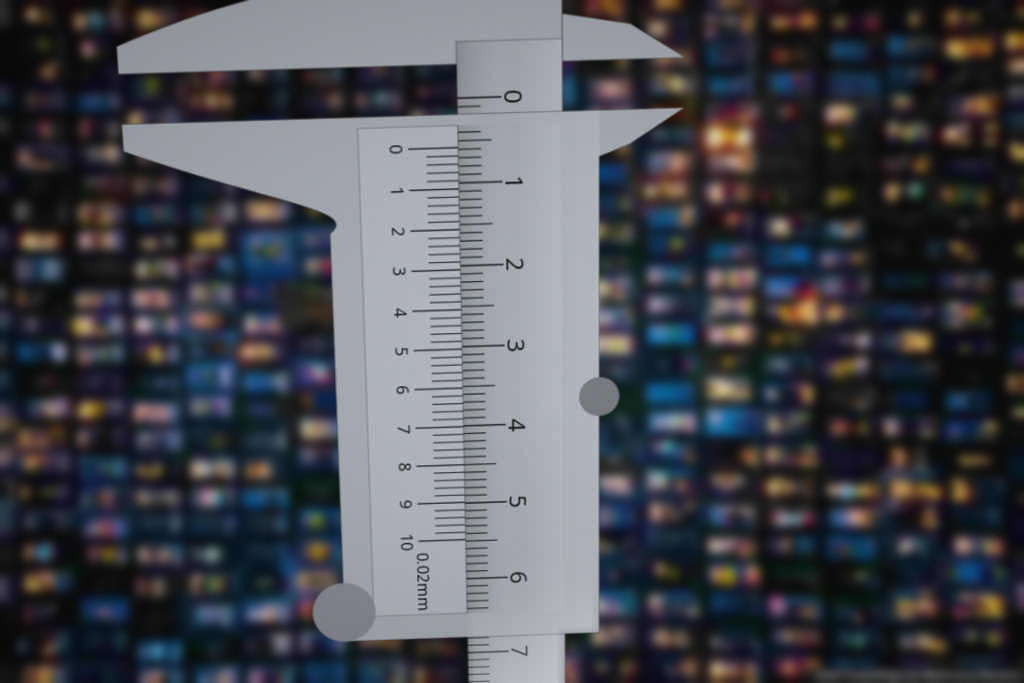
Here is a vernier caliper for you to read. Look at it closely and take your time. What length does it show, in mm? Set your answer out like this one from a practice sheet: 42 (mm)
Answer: 5.8 (mm)
